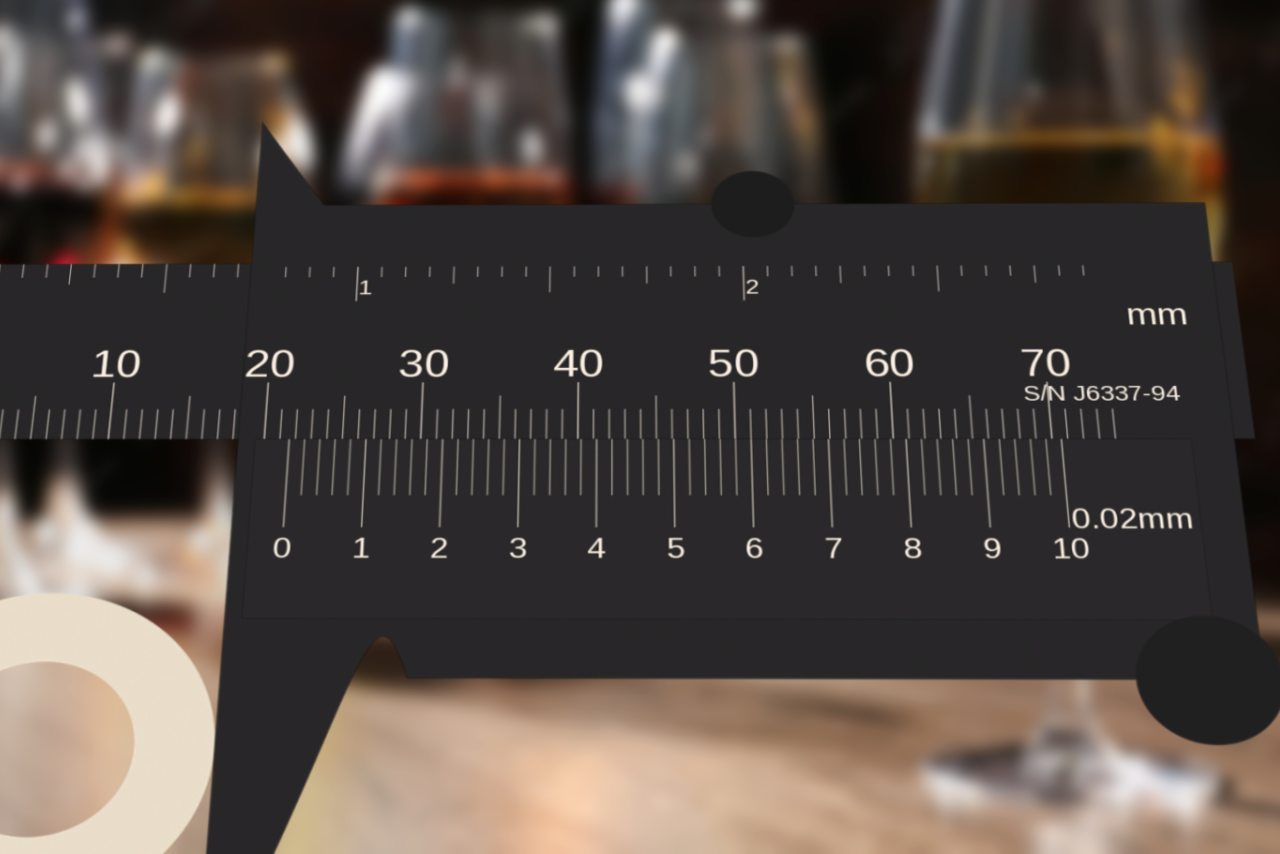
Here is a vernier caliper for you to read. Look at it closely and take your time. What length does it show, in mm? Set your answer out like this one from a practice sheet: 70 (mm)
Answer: 21.6 (mm)
